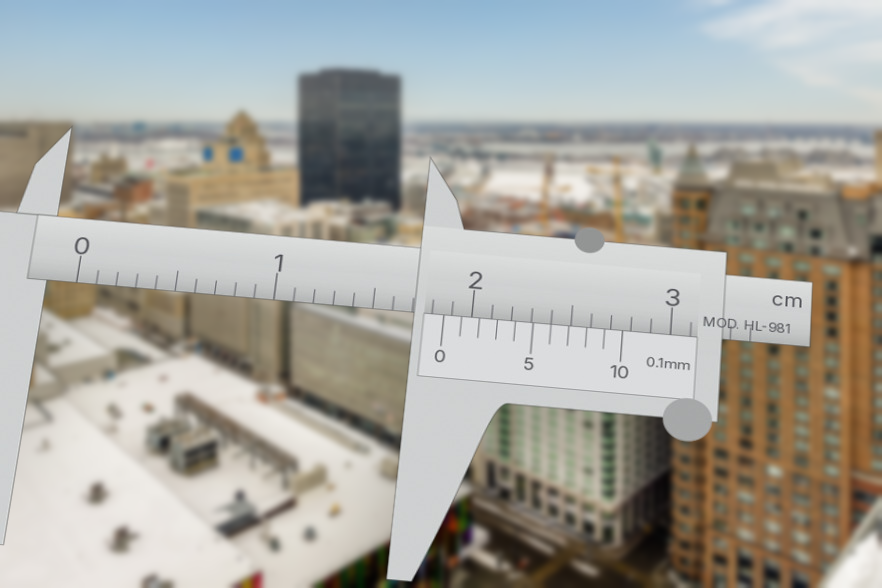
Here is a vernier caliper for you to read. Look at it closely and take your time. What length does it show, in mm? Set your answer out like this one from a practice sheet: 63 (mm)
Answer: 18.6 (mm)
